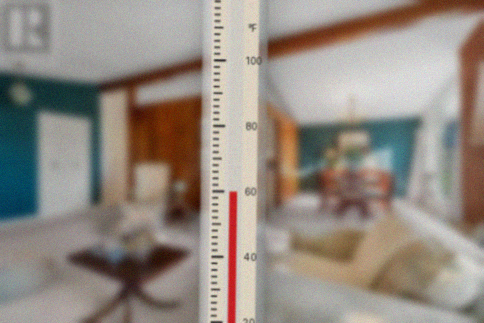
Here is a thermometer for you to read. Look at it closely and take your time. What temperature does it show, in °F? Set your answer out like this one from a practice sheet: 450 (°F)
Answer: 60 (°F)
